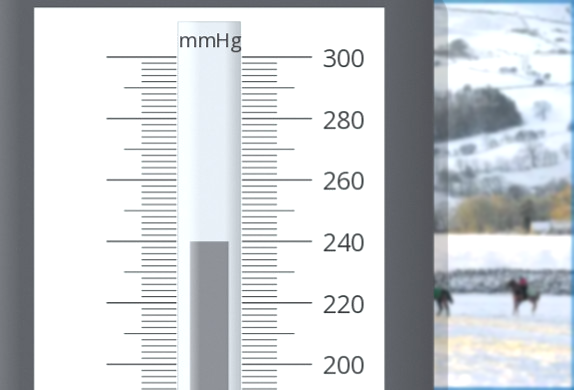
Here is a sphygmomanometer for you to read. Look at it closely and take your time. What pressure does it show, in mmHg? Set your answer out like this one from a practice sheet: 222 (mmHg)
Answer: 240 (mmHg)
